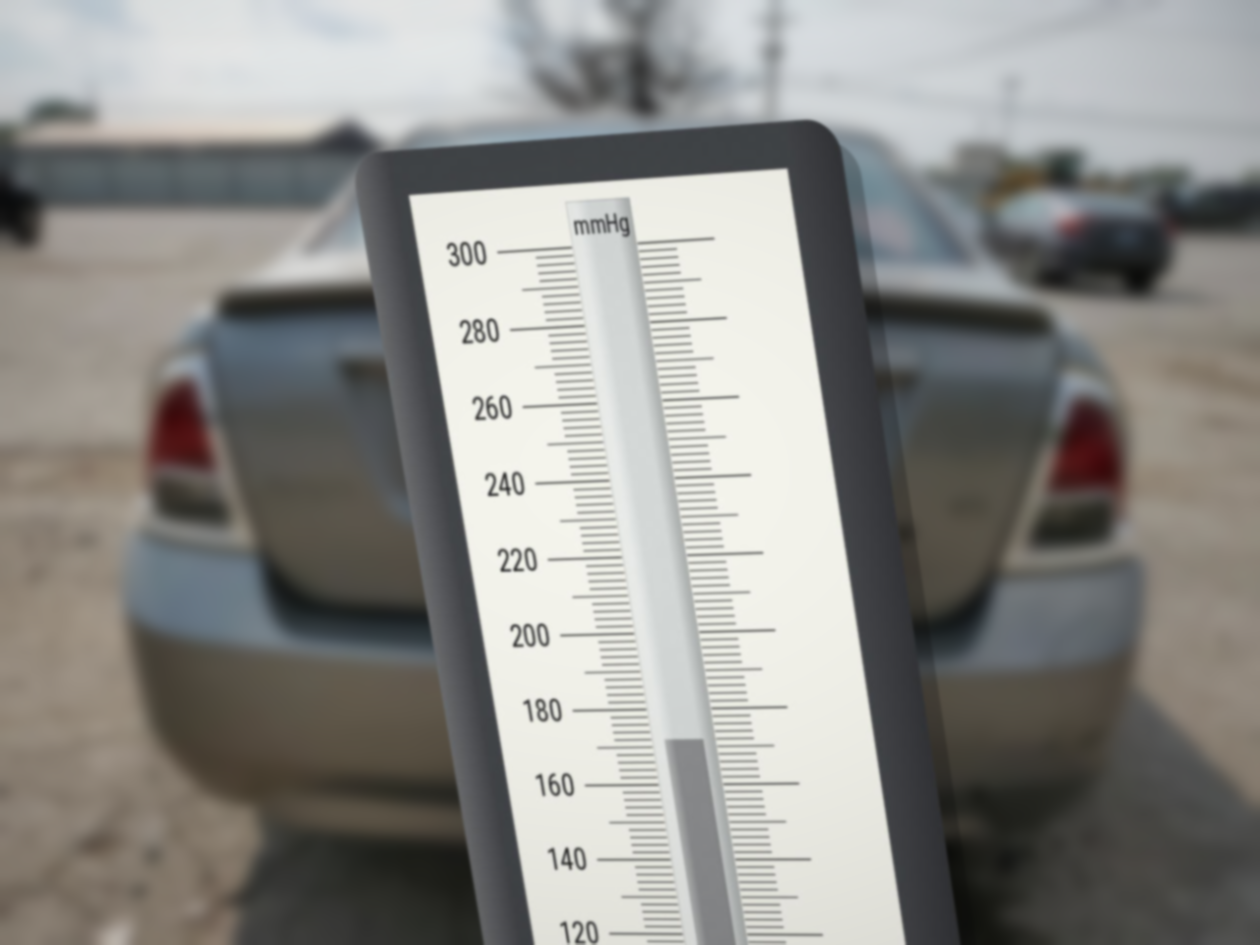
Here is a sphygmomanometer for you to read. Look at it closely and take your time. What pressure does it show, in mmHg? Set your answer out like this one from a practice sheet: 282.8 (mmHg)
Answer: 172 (mmHg)
